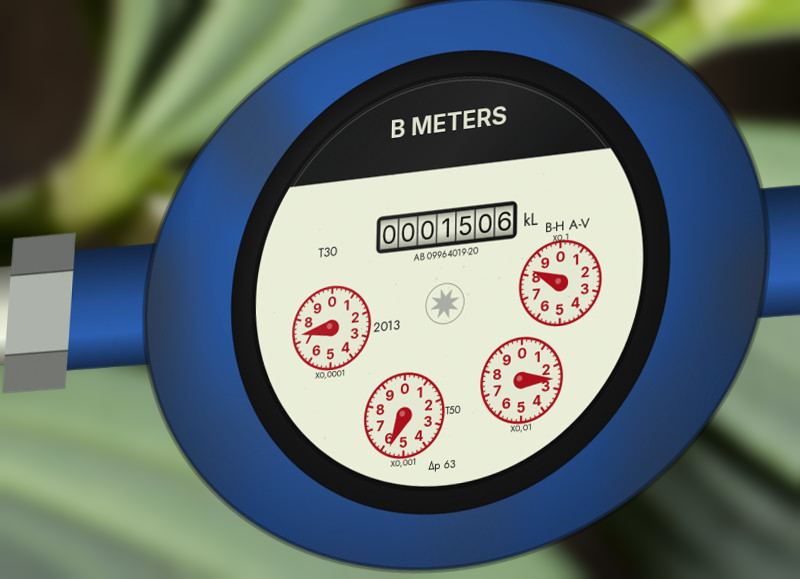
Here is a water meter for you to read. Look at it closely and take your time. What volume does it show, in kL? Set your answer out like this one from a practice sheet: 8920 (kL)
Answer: 1506.8257 (kL)
